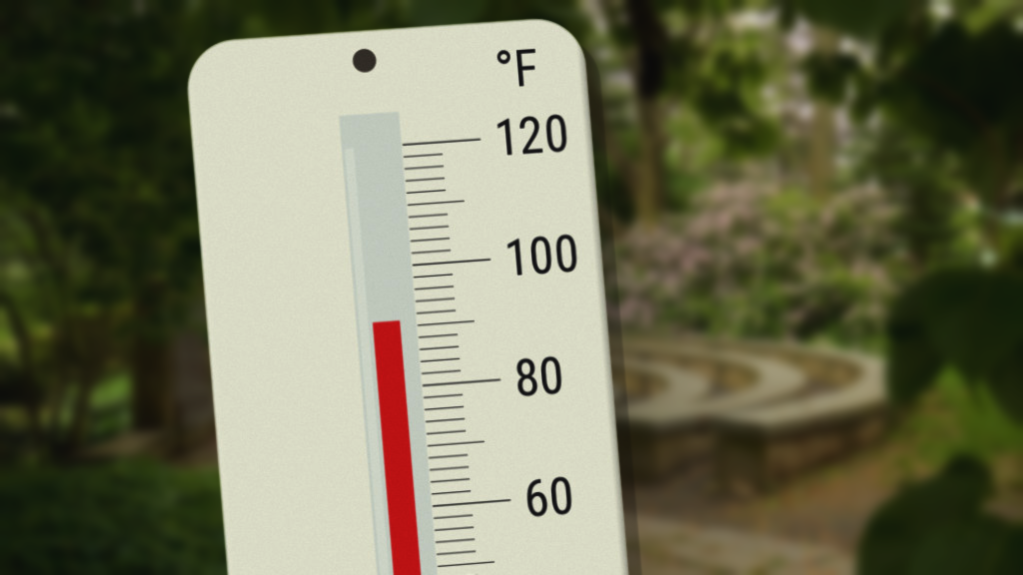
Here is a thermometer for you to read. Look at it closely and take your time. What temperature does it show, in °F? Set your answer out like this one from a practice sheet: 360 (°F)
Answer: 91 (°F)
